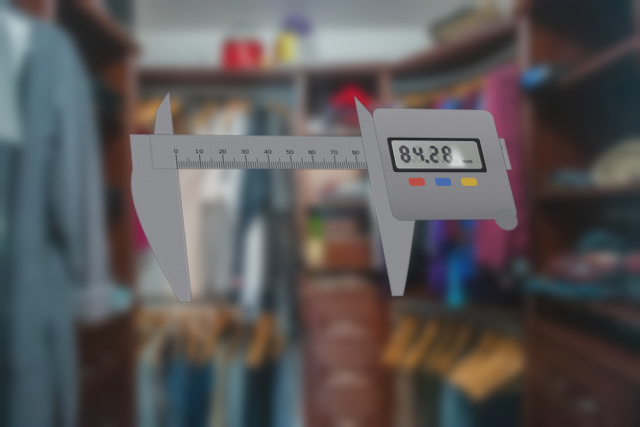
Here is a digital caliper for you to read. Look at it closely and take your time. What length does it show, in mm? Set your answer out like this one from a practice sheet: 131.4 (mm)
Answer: 84.28 (mm)
